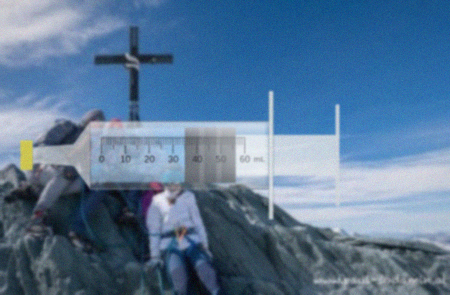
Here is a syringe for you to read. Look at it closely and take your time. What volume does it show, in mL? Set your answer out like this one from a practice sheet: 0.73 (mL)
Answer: 35 (mL)
